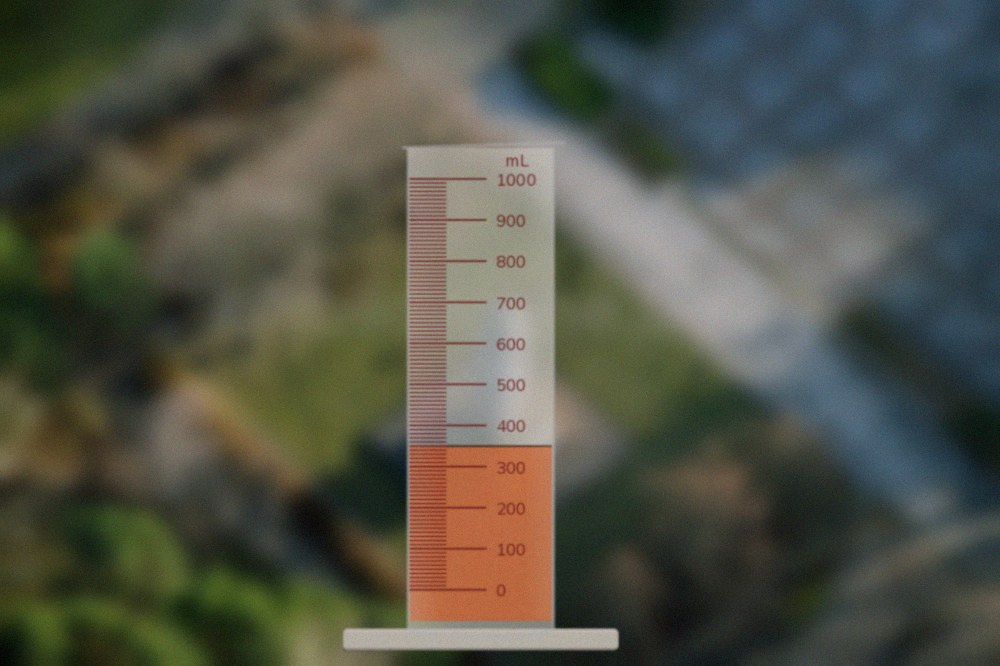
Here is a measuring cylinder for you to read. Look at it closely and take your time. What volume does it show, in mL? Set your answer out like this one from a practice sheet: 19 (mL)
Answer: 350 (mL)
